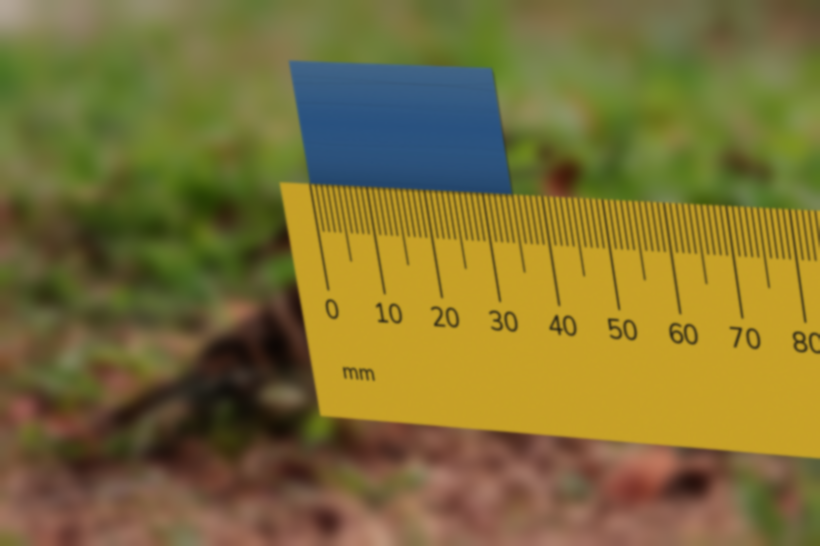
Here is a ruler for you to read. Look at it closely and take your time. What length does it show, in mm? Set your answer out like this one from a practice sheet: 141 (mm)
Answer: 35 (mm)
